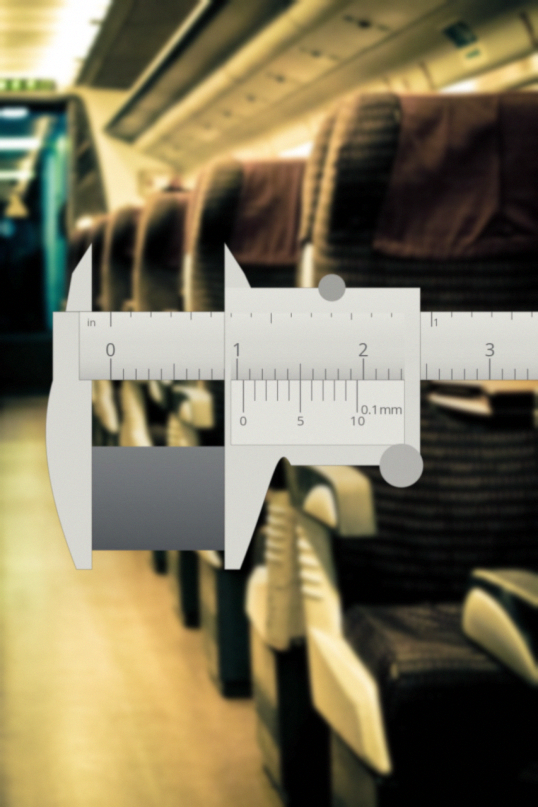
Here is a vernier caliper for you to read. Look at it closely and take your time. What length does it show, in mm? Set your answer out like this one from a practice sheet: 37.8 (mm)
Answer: 10.5 (mm)
